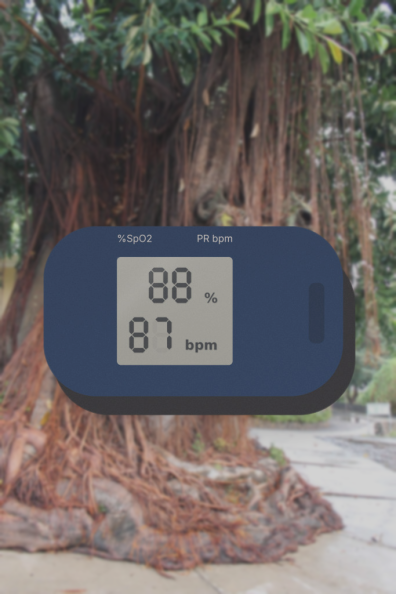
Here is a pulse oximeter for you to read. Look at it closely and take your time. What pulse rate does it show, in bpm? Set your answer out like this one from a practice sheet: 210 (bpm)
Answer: 87 (bpm)
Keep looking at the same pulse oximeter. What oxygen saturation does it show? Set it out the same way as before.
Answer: 88 (%)
